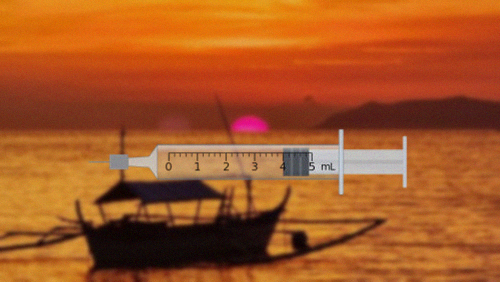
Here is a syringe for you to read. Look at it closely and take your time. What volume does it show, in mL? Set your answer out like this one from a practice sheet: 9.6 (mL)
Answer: 4 (mL)
